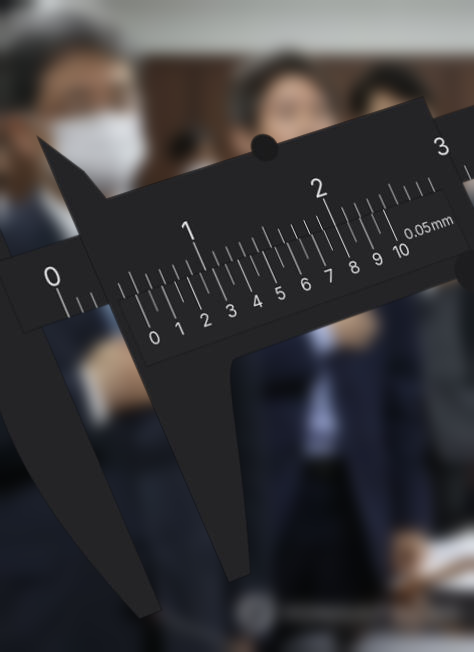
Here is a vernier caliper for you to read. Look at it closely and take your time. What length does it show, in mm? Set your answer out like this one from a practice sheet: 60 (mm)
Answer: 4.8 (mm)
